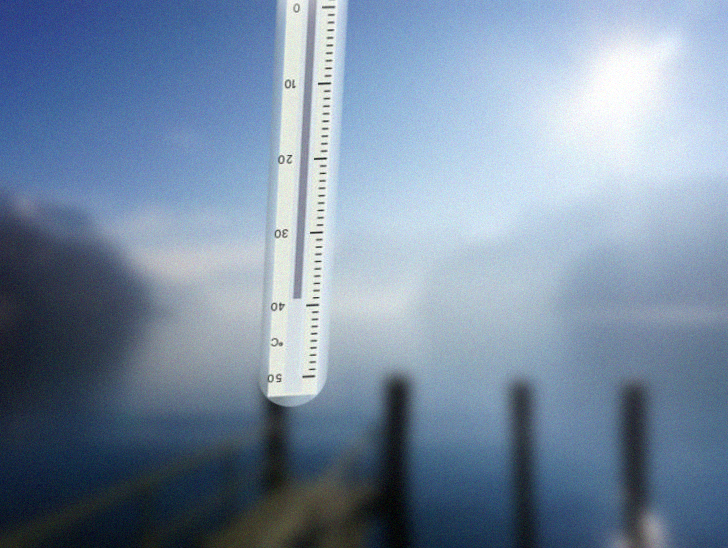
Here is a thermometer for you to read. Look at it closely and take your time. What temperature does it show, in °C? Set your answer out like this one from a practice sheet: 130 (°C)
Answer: 39 (°C)
